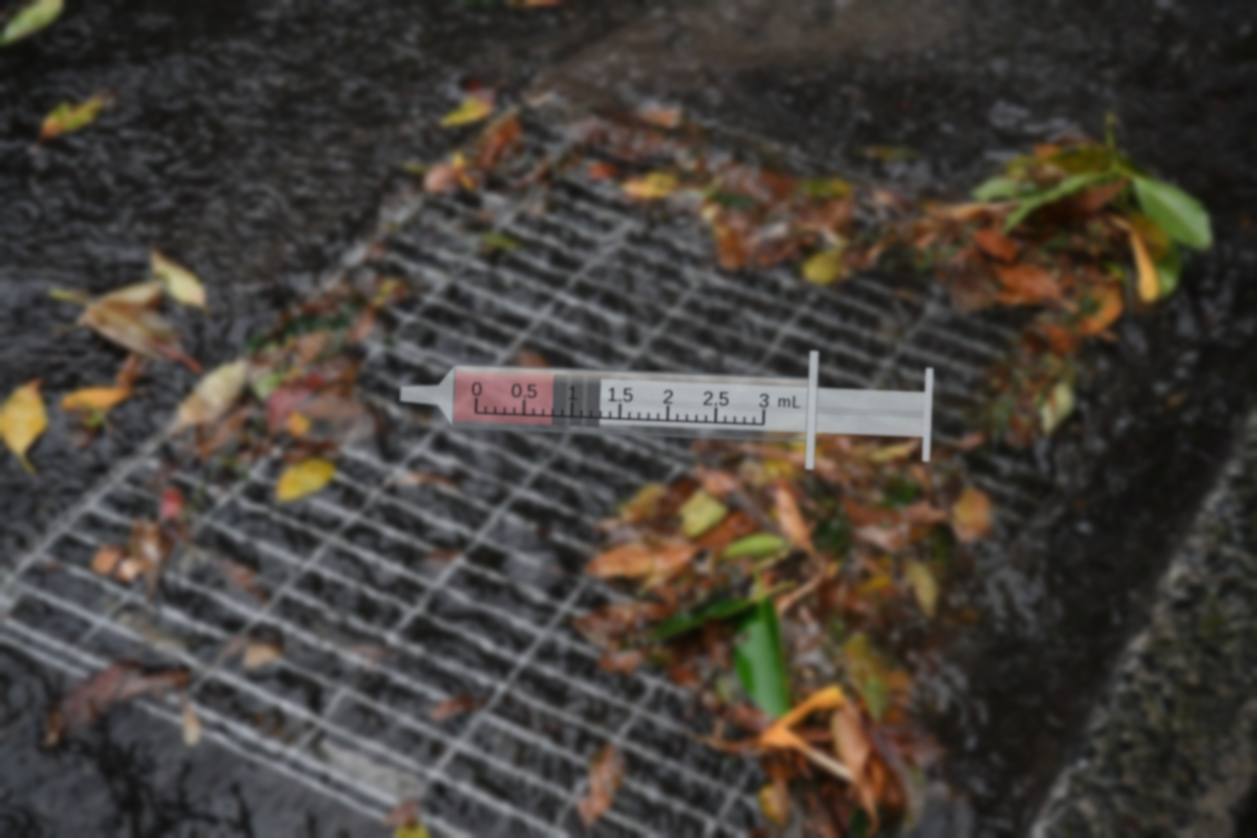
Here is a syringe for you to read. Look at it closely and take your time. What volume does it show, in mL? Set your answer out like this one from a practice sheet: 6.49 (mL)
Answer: 0.8 (mL)
